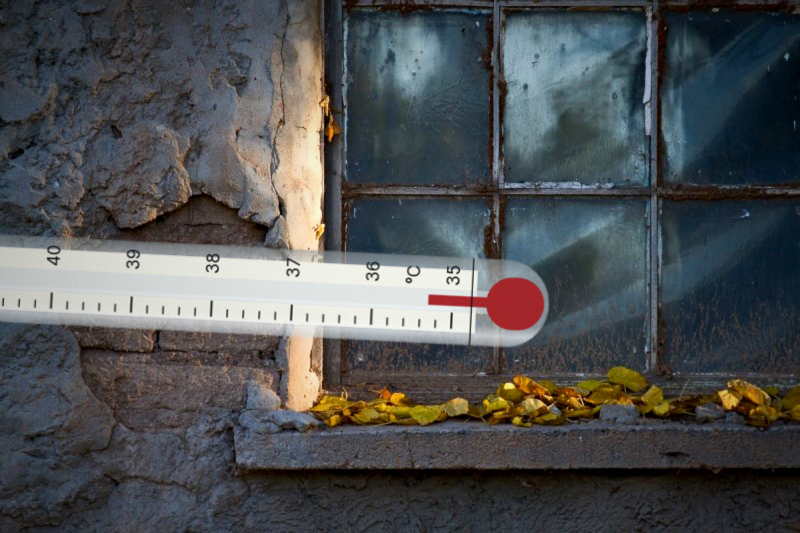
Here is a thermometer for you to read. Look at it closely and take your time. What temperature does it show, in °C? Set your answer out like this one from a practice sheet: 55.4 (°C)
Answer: 35.3 (°C)
